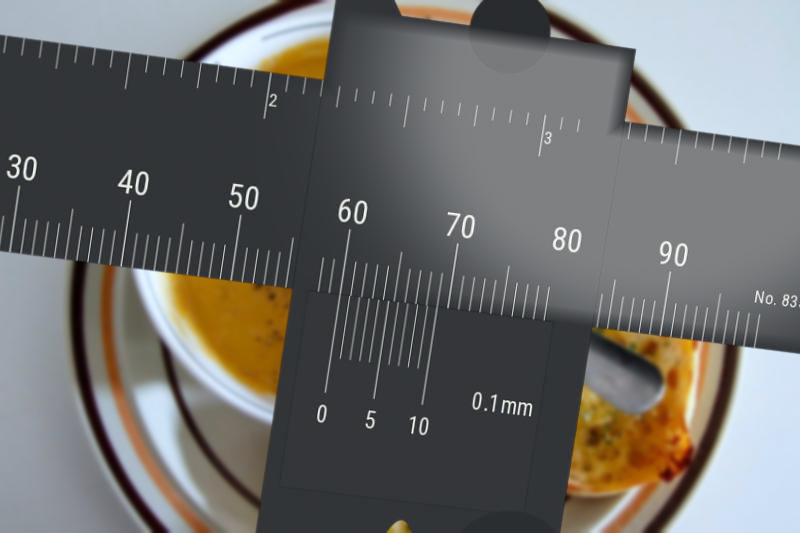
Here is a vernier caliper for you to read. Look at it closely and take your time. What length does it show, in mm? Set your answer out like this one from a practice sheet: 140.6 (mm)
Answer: 60.0 (mm)
